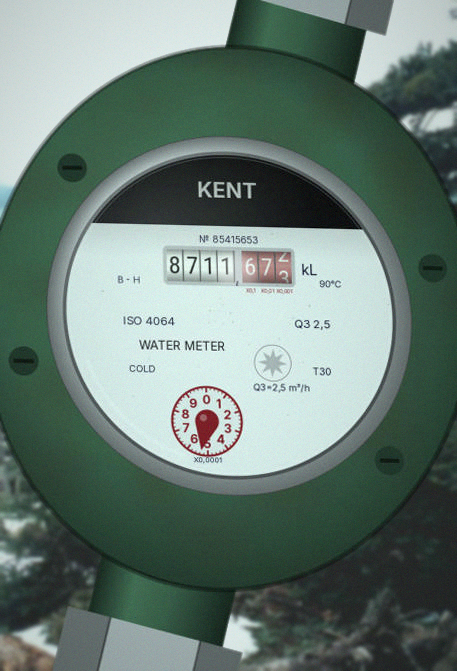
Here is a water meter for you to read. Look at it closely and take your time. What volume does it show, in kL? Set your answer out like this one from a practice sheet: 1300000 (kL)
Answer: 8711.6725 (kL)
